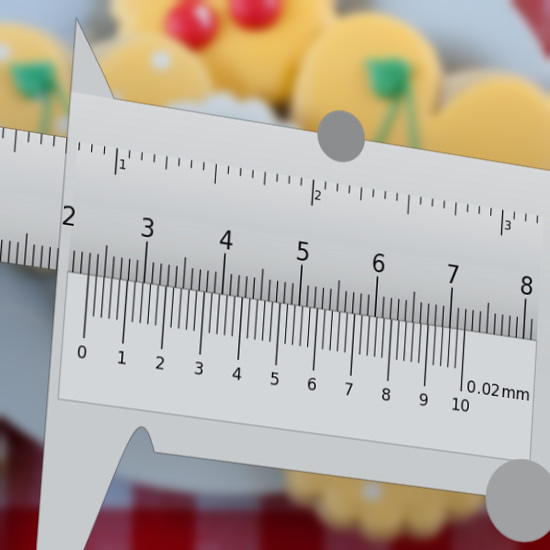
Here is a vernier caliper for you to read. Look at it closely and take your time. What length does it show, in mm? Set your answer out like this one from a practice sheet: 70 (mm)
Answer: 23.0 (mm)
